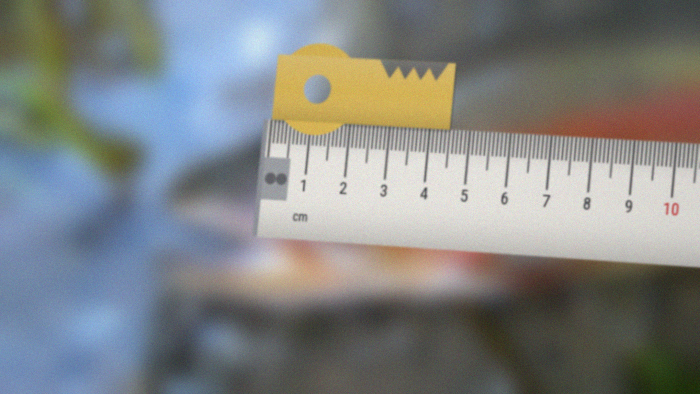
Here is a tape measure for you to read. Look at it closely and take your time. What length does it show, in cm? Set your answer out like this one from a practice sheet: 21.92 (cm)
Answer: 4.5 (cm)
